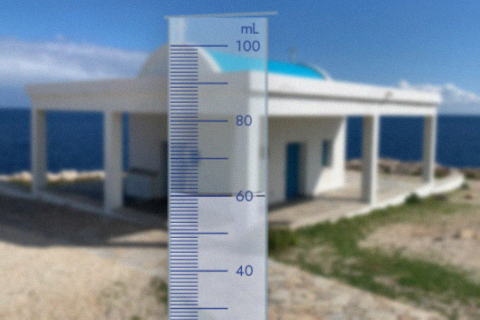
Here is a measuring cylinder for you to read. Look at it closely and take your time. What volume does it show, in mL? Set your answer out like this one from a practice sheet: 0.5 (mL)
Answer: 60 (mL)
